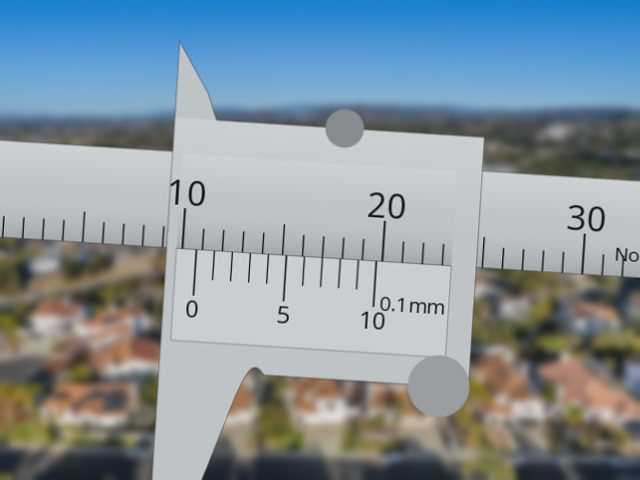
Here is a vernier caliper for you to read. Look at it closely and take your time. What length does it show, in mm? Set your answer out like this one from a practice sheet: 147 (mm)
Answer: 10.7 (mm)
